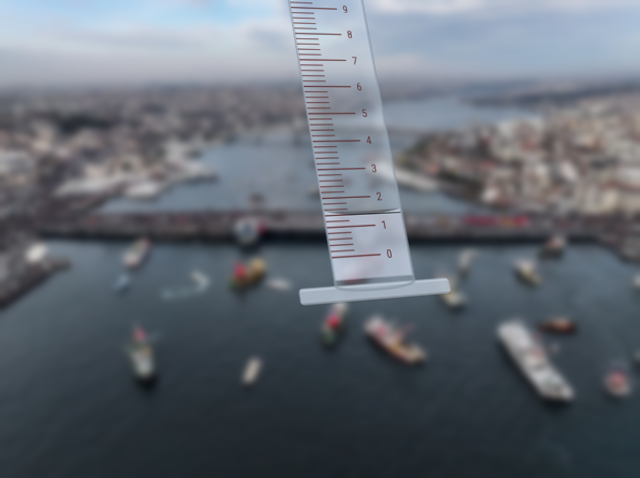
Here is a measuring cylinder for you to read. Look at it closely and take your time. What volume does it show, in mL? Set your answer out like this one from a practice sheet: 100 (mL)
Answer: 1.4 (mL)
